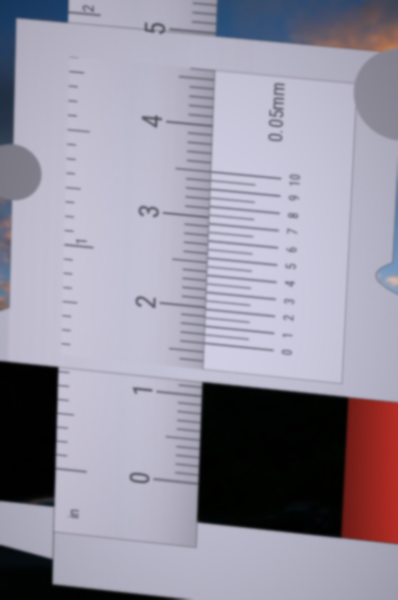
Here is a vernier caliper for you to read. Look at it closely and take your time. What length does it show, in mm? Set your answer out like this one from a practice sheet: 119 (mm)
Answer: 16.0 (mm)
